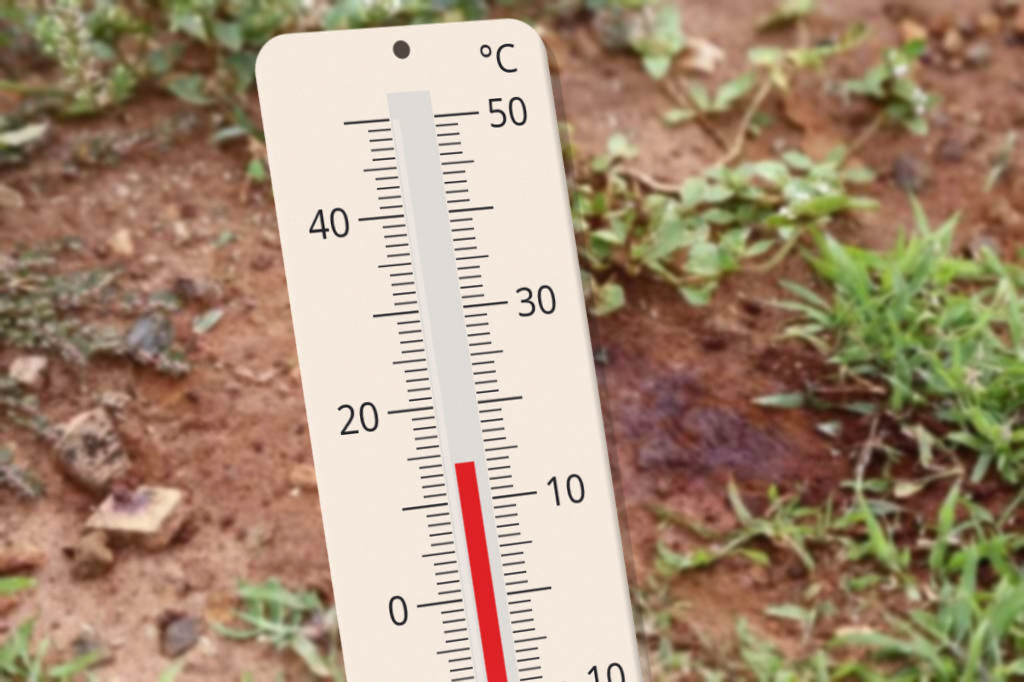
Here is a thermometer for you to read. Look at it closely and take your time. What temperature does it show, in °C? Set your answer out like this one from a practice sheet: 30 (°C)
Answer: 14 (°C)
